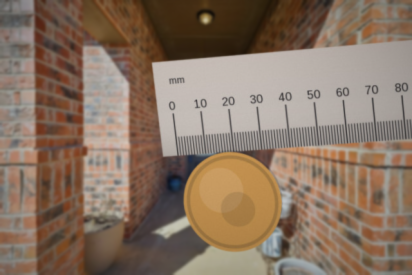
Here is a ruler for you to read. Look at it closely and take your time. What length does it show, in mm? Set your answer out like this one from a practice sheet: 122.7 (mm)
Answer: 35 (mm)
